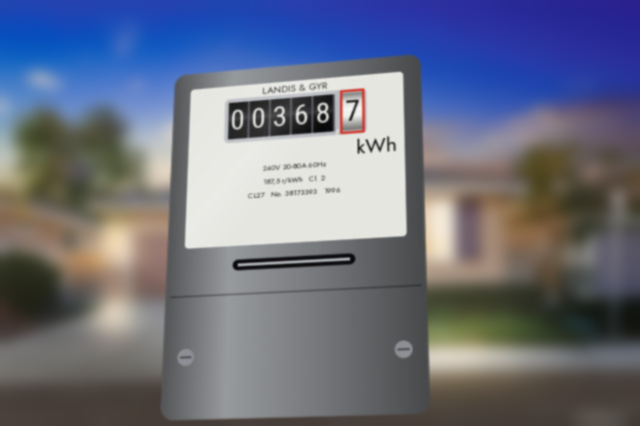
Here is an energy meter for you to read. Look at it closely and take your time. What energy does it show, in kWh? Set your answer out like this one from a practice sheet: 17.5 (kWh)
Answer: 368.7 (kWh)
